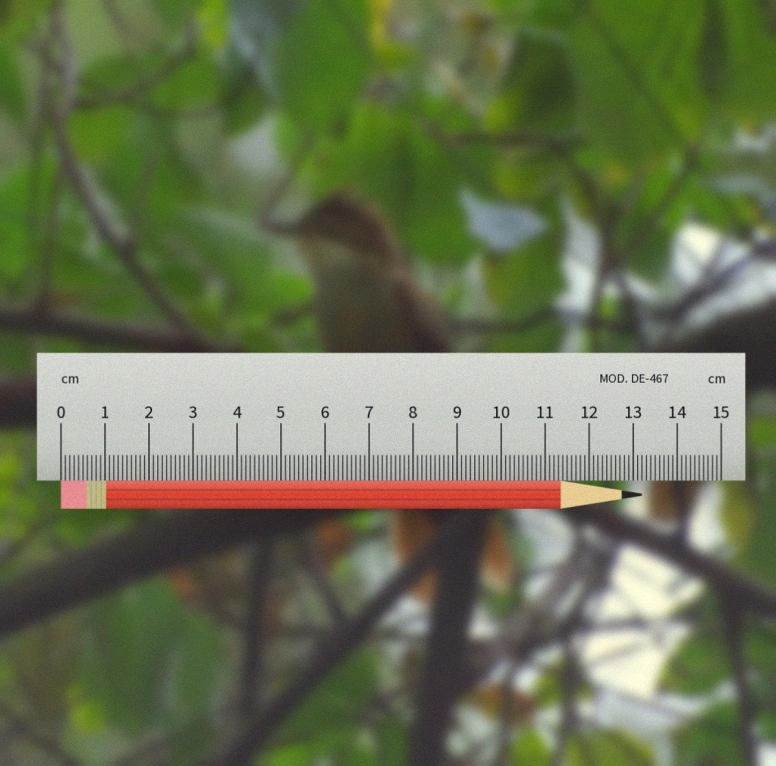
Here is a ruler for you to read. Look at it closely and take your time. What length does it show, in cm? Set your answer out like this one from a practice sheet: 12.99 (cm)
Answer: 13.2 (cm)
